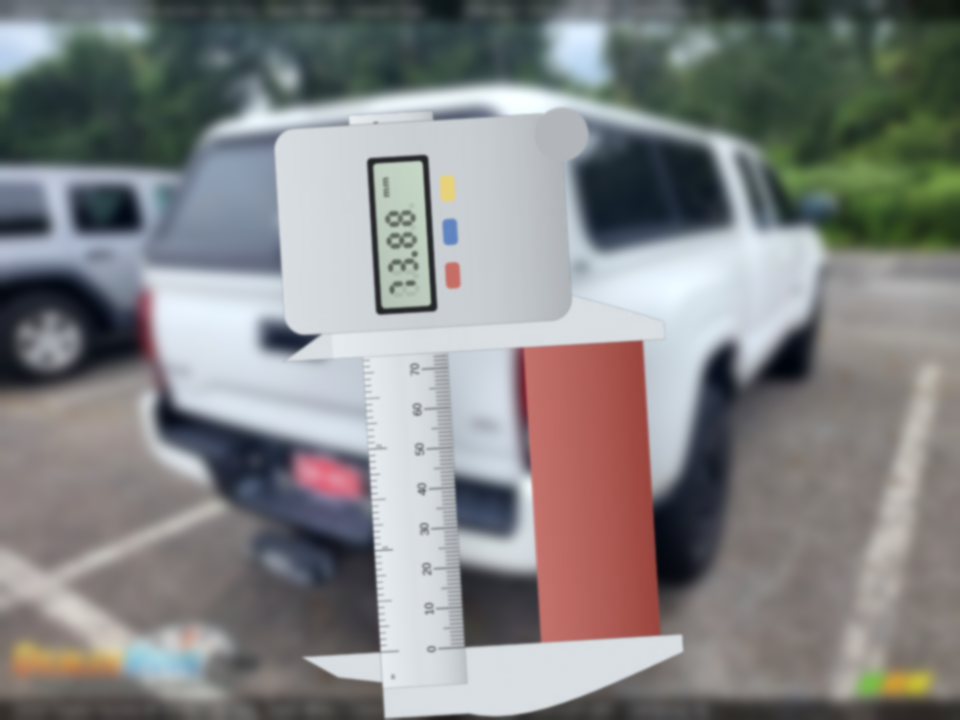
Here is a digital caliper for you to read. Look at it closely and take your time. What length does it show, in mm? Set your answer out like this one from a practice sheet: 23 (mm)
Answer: 73.88 (mm)
